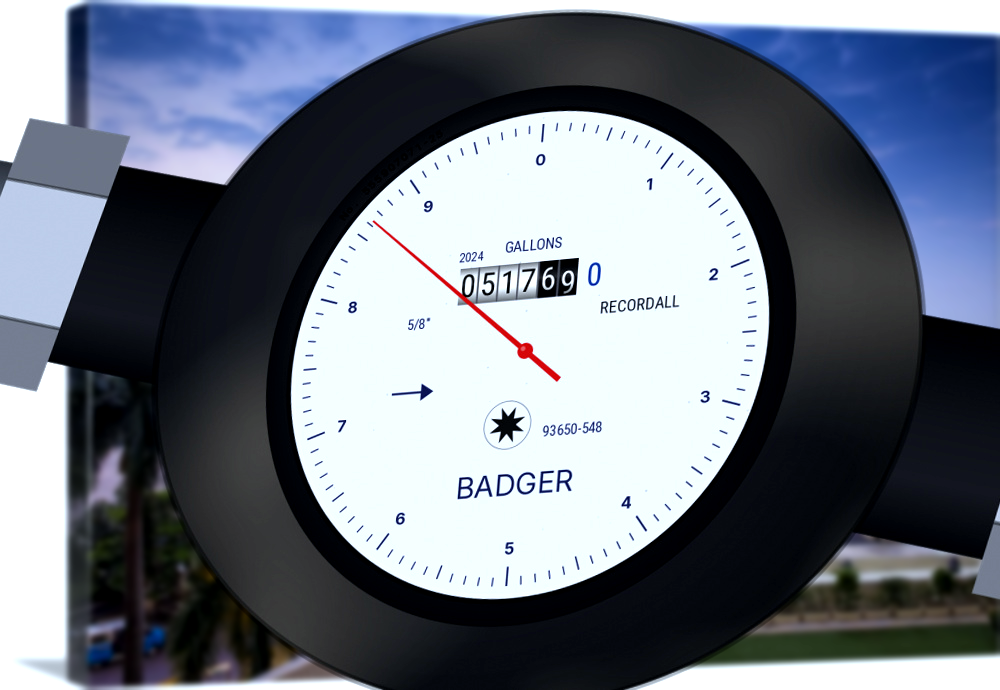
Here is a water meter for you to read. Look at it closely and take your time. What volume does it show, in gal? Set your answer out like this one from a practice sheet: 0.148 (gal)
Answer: 517688.6 (gal)
